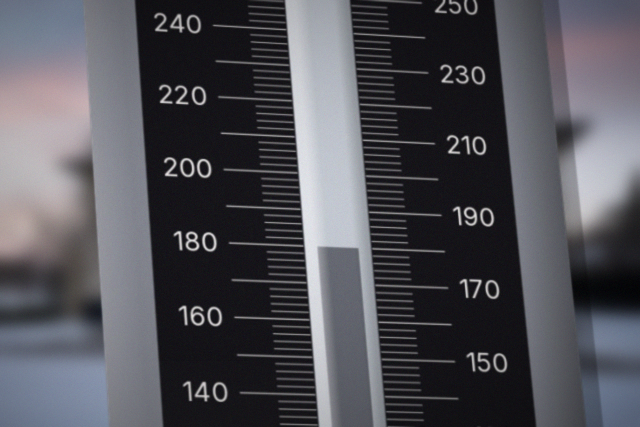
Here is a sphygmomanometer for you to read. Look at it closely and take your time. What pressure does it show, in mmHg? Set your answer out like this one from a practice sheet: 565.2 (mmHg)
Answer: 180 (mmHg)
